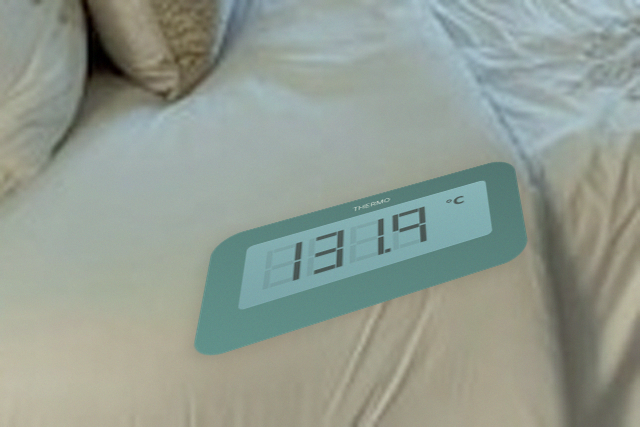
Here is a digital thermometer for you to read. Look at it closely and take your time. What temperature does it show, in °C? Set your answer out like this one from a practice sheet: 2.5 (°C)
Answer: 131.9 (°C)
